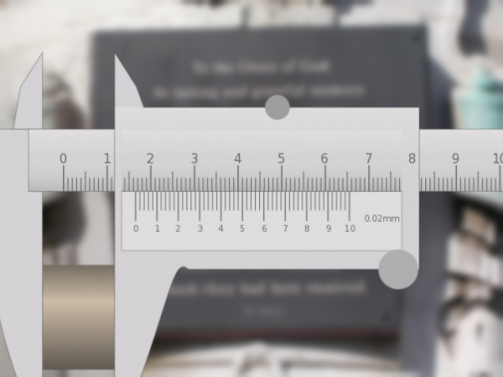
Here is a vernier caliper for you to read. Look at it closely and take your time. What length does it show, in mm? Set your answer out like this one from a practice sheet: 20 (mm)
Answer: 16.5 (mm)
